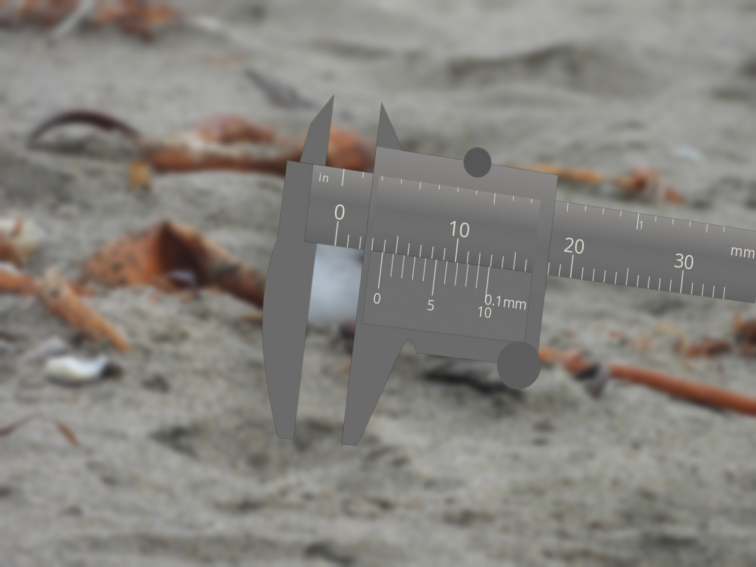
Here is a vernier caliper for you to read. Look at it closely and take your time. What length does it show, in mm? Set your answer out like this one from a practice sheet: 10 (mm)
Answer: 3.9 (mm)
